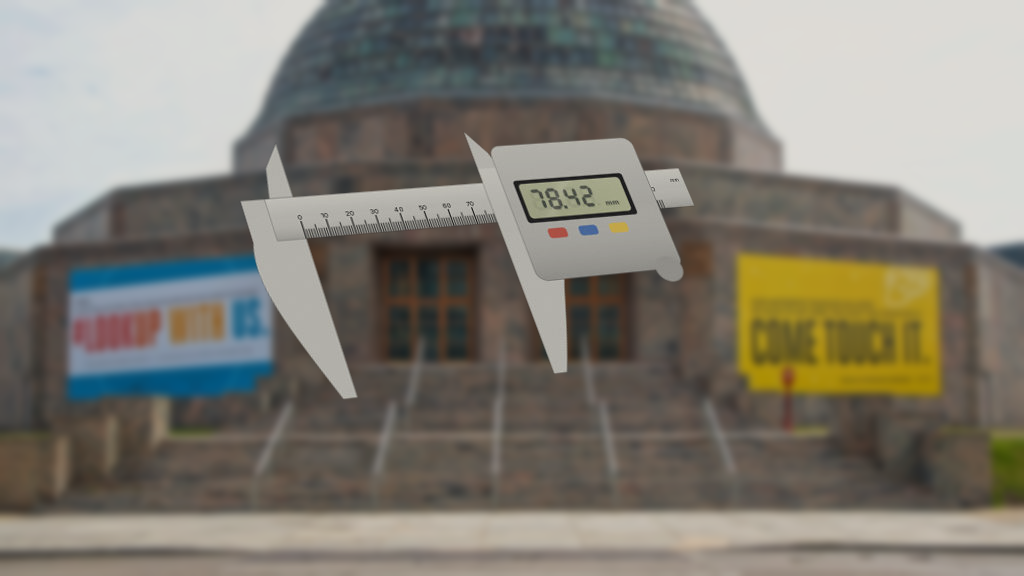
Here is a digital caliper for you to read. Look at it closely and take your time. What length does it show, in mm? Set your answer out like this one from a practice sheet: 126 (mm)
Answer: 78.42 (mm)
